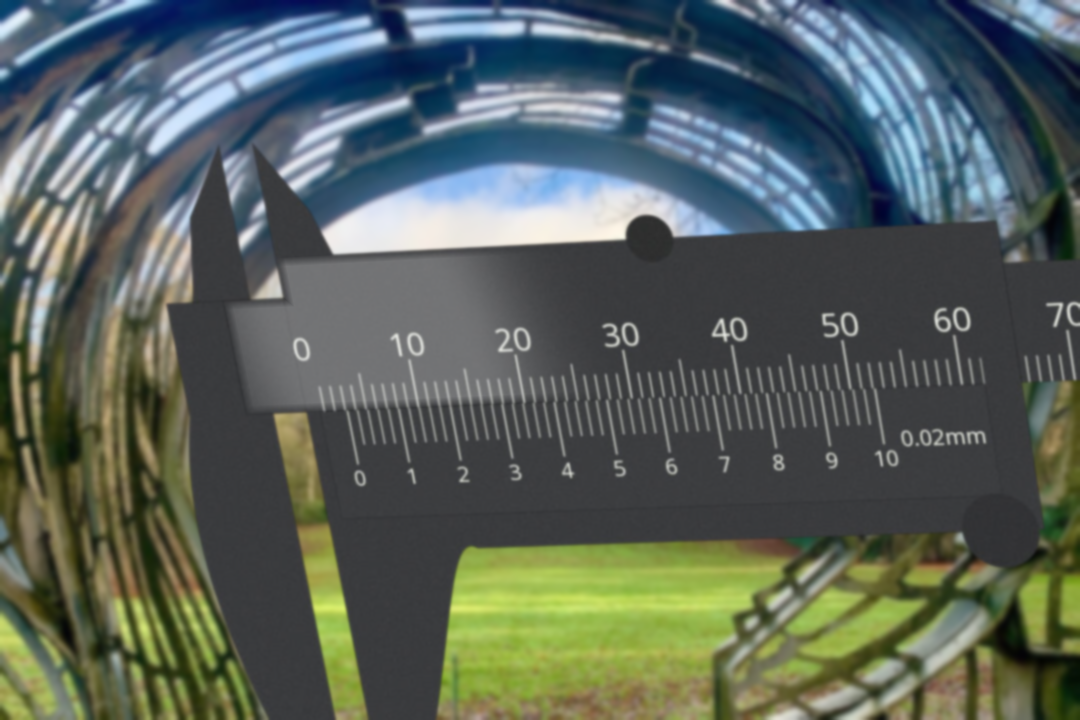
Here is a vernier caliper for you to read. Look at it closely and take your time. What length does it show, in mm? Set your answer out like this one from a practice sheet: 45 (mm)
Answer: 3.2 (mm)
